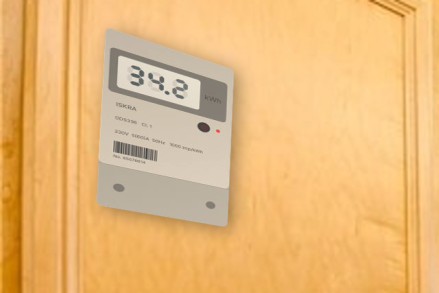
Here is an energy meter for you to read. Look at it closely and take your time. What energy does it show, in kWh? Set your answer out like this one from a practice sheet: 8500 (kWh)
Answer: 34.2 (kWh)
